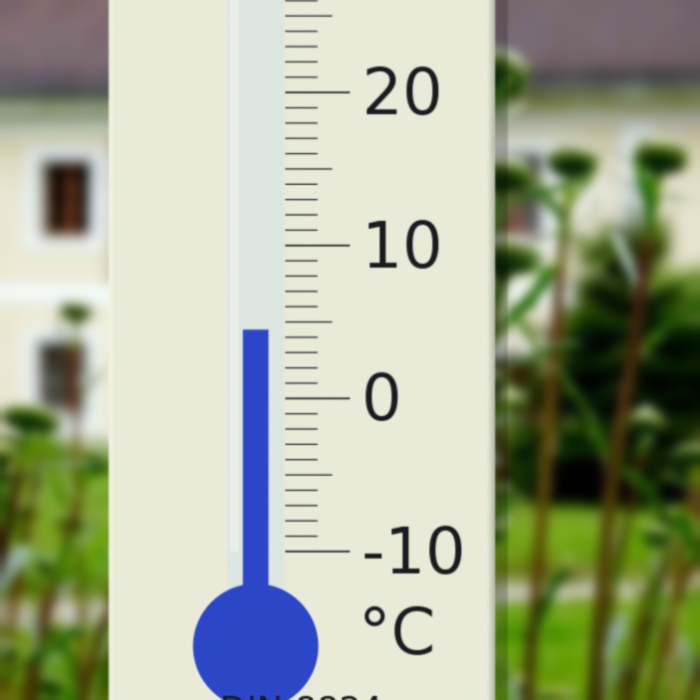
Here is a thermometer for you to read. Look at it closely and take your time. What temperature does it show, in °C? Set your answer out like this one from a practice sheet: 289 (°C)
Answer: 4.5 (°C)
